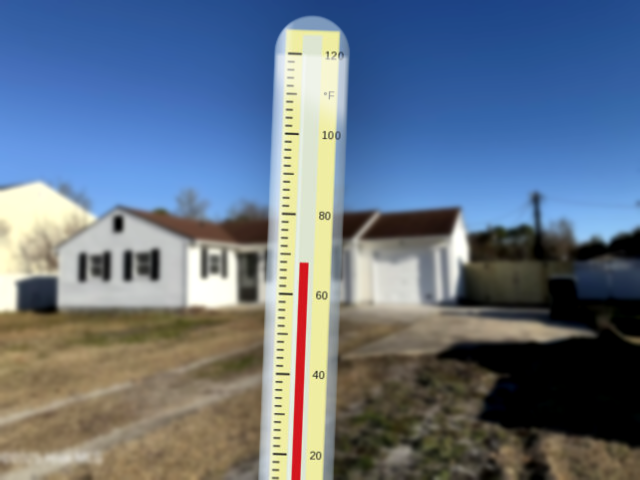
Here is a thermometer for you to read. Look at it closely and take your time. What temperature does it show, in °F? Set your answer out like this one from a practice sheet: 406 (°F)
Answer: 68 (°F)
